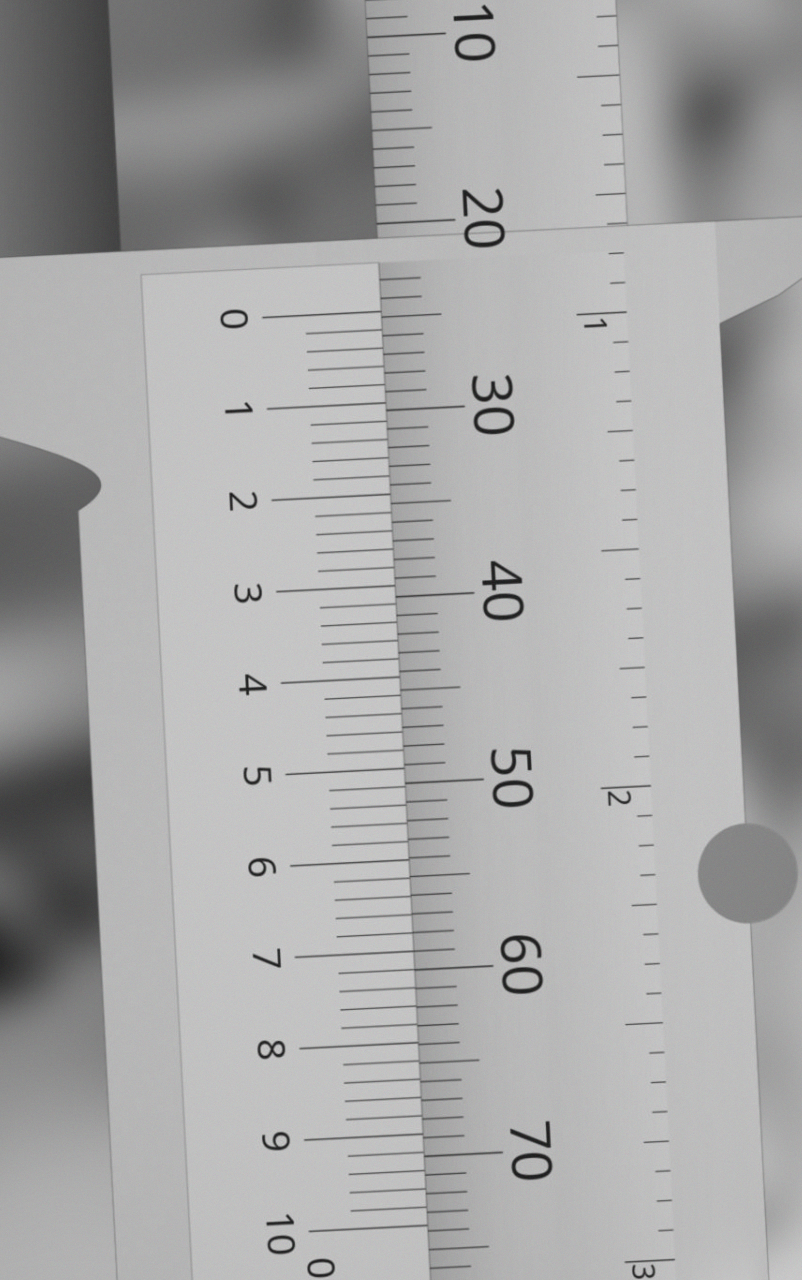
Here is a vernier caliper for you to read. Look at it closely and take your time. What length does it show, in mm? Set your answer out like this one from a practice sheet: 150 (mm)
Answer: 24.7 (mm)
